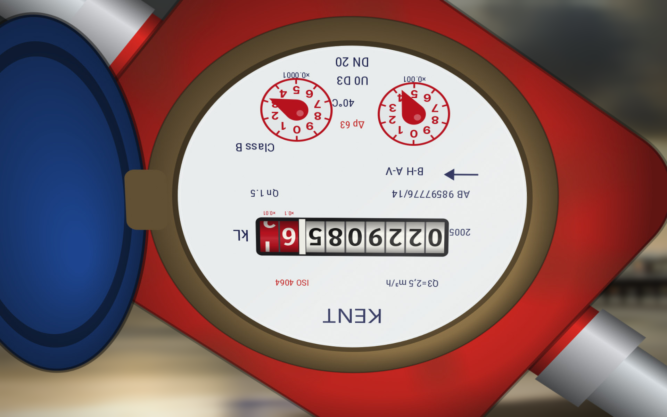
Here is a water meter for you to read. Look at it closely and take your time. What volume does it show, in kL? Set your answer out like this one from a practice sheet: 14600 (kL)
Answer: 229085.6143 (kL)
